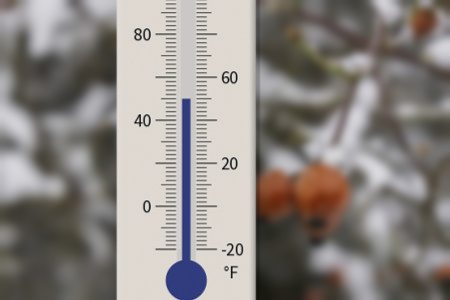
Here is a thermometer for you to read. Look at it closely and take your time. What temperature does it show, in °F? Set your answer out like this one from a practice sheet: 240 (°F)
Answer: 50 (°F)
